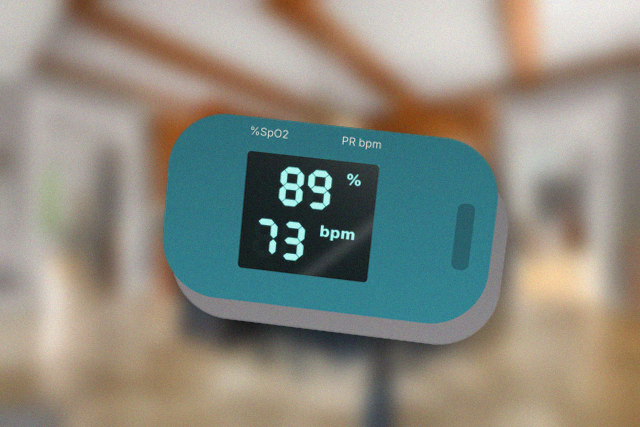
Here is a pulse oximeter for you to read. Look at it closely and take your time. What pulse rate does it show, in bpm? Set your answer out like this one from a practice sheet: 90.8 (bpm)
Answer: 73 (bpm)
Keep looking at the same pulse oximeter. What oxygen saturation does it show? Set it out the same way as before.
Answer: 89 (%)
